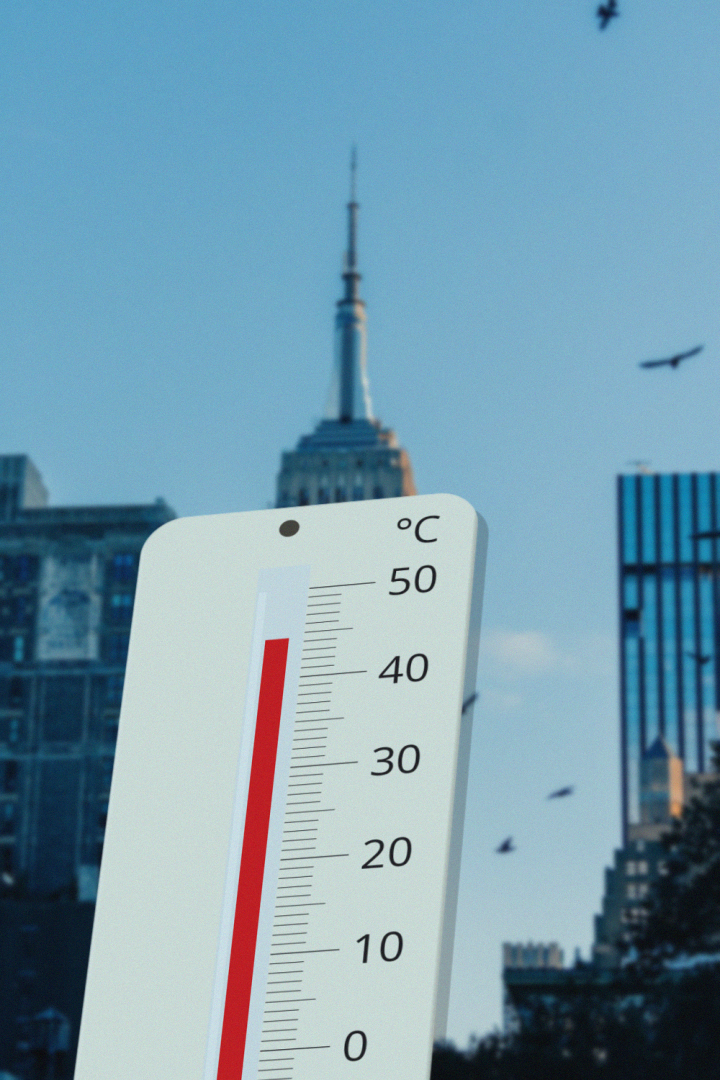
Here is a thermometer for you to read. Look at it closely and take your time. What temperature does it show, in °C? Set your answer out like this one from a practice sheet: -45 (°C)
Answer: 44.5 (°C)
